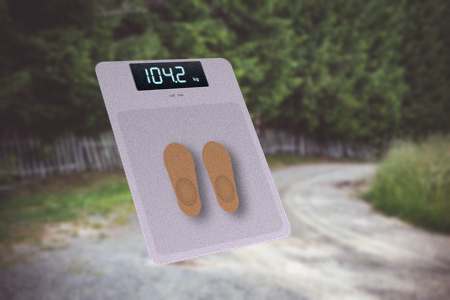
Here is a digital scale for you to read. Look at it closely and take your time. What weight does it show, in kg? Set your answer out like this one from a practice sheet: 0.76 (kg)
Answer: 104.2 (kg)
